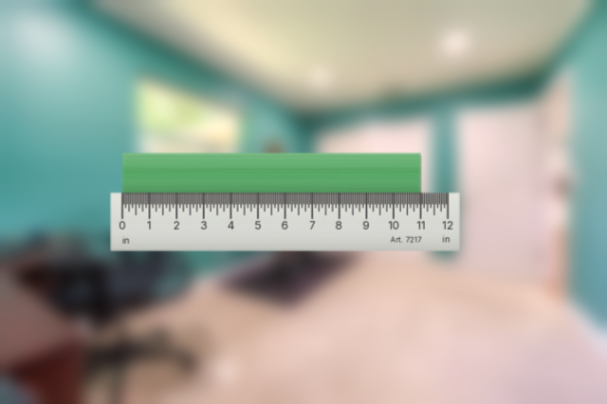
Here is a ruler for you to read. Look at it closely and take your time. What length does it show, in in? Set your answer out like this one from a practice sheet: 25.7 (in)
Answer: 11 (in)
